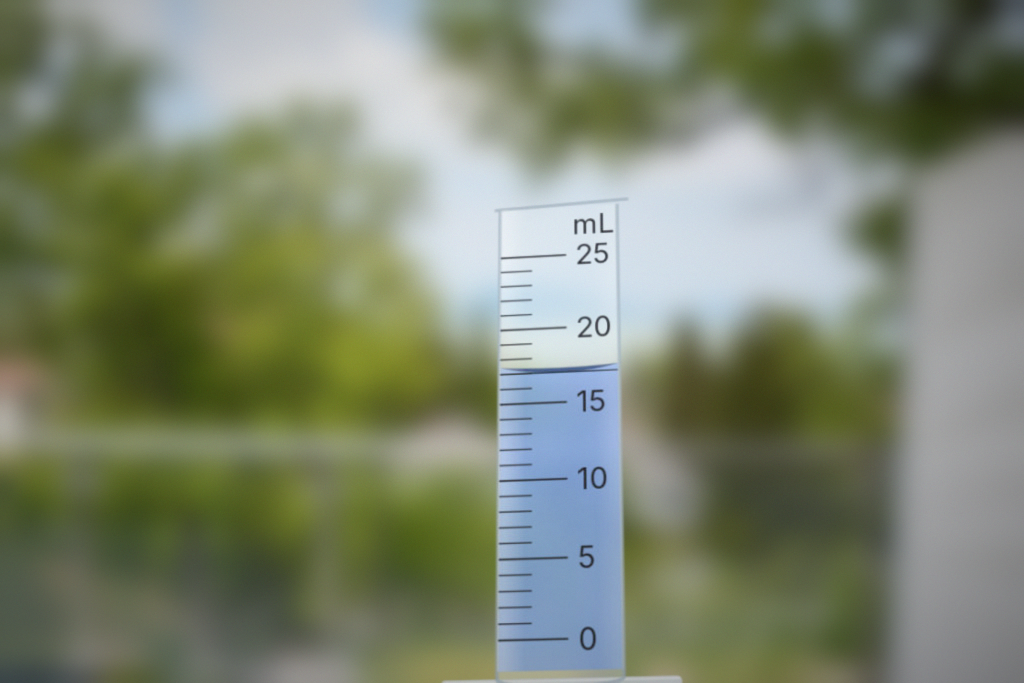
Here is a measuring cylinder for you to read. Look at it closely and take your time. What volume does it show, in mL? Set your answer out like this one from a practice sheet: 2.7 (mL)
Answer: 17 (mL)
